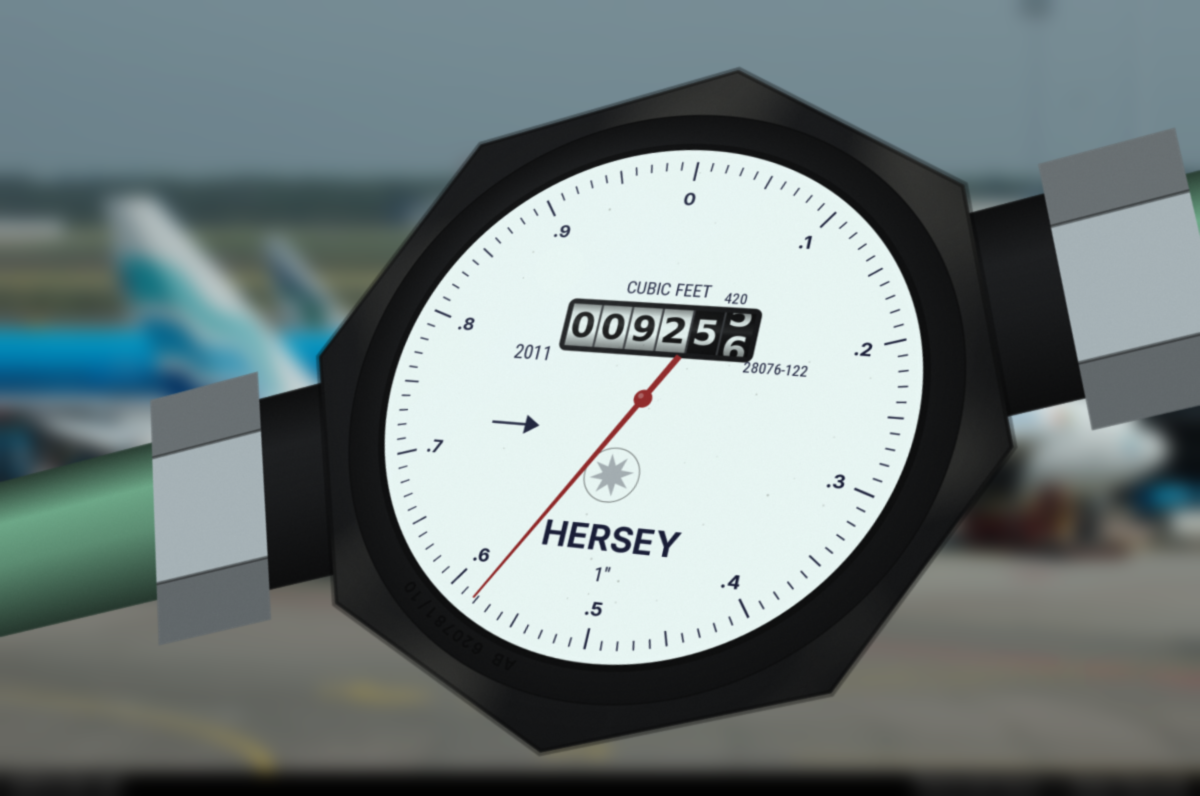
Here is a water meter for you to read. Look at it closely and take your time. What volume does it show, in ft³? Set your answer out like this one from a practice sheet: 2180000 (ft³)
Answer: 9255.58 (ft³)
